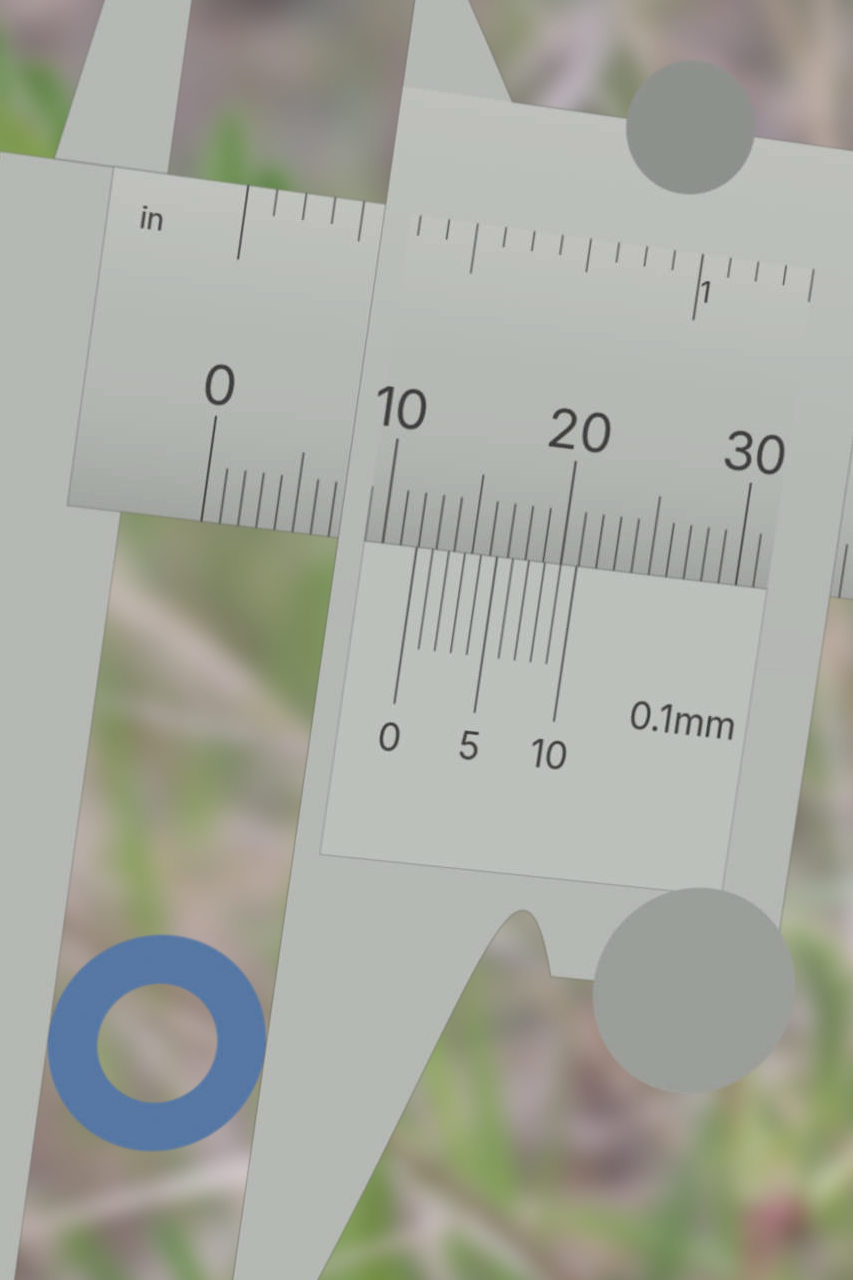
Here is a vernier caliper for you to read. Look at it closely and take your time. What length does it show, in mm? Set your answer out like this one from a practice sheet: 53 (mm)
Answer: 11.9 (mm)
